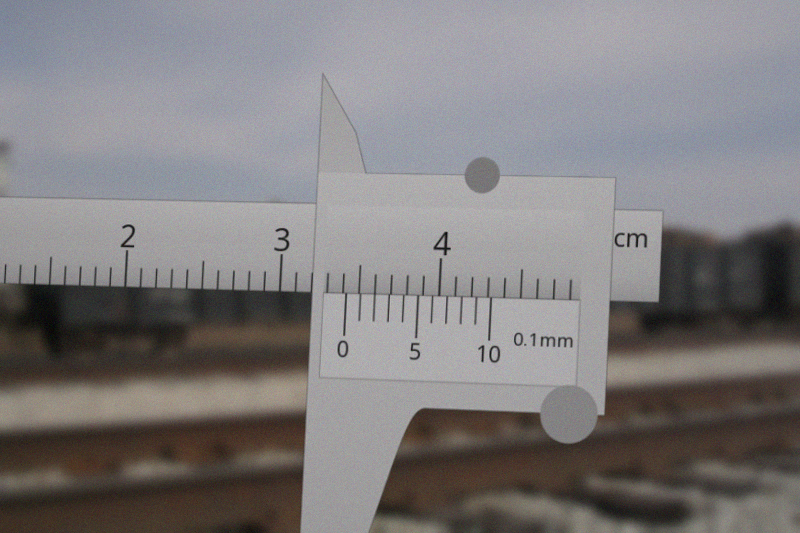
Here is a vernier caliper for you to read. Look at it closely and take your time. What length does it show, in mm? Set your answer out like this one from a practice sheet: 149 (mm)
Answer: 34.2 (mm)
